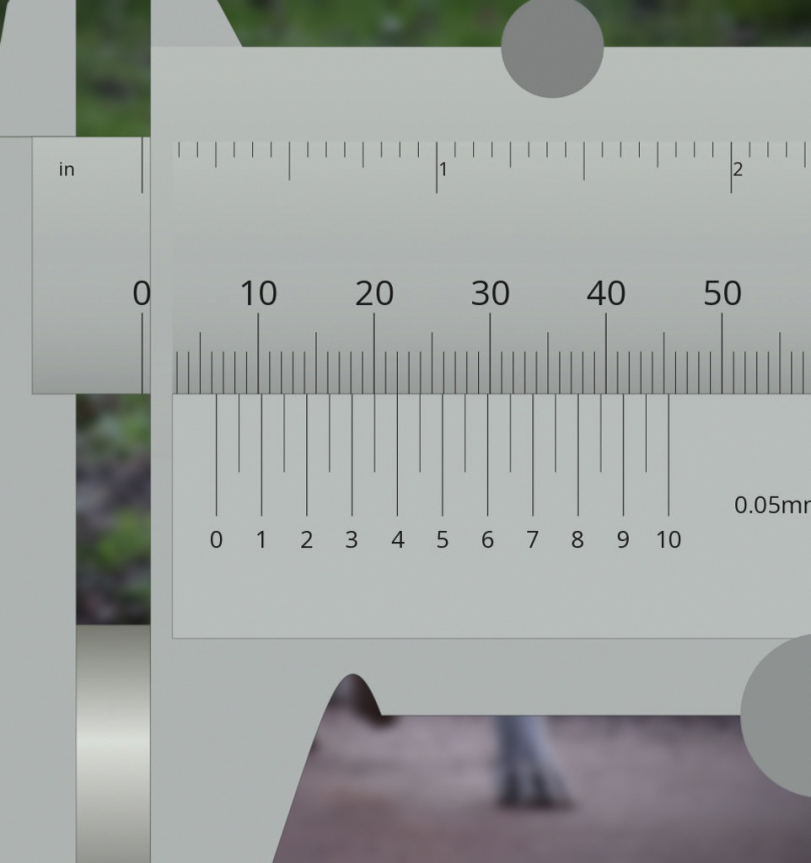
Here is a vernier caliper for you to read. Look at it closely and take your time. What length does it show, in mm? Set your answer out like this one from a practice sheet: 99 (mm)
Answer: 6.4 (mm)
